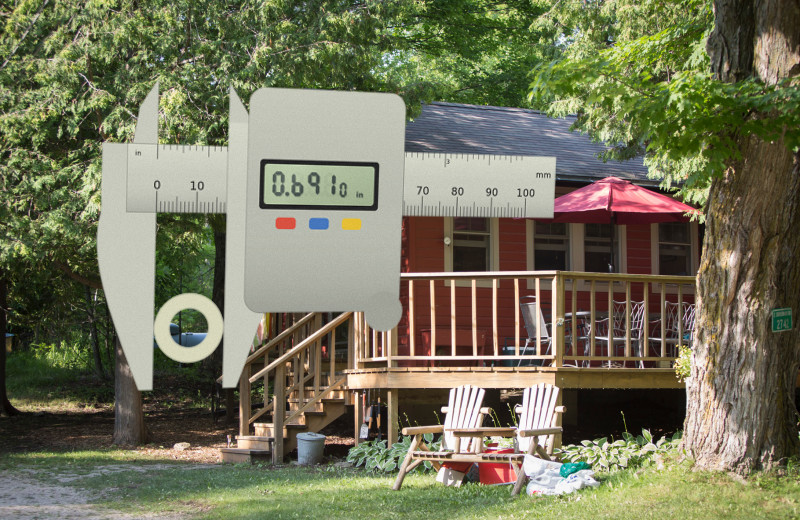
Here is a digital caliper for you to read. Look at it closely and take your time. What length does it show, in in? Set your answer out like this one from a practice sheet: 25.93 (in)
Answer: 0.6910 (in)
